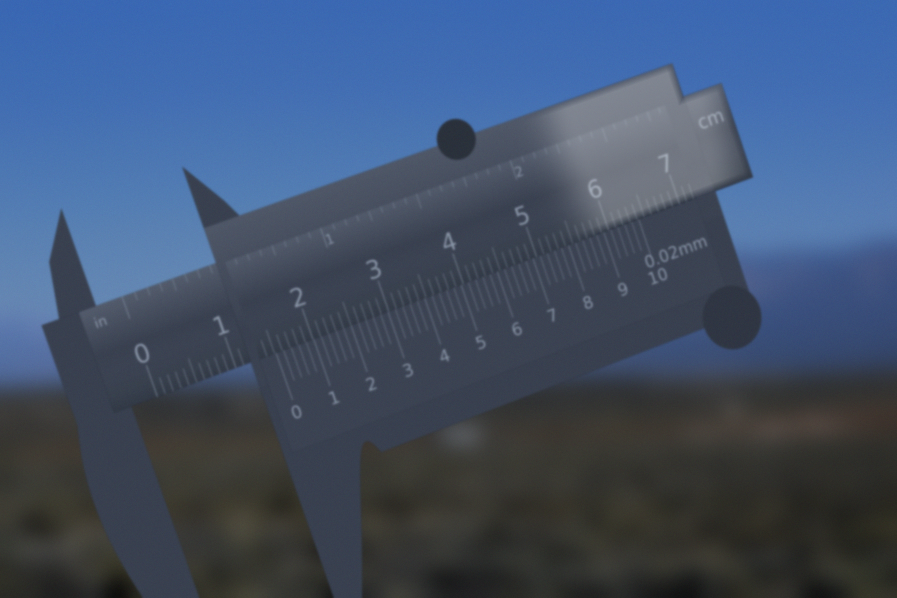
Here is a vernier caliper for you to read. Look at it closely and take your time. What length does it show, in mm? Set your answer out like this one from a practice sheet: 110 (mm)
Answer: 15.2 (mm)
